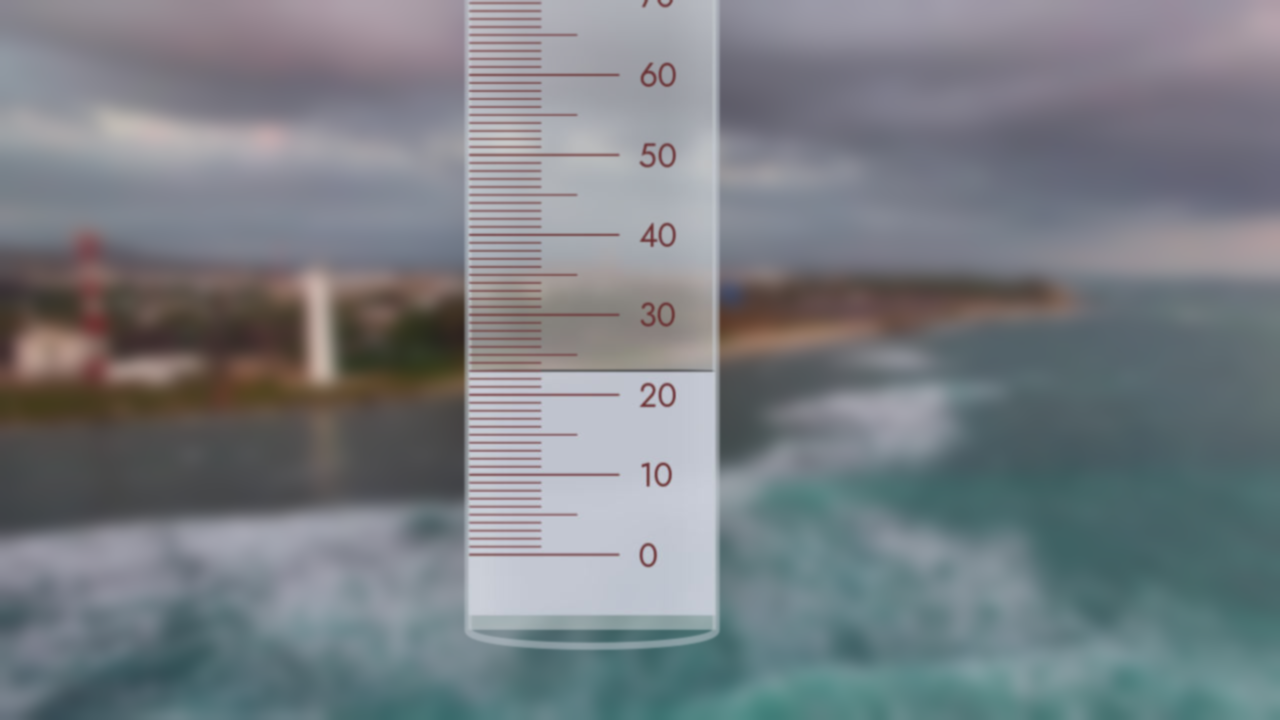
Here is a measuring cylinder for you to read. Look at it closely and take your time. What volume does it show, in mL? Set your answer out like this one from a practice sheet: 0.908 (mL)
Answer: 23 (mL)
